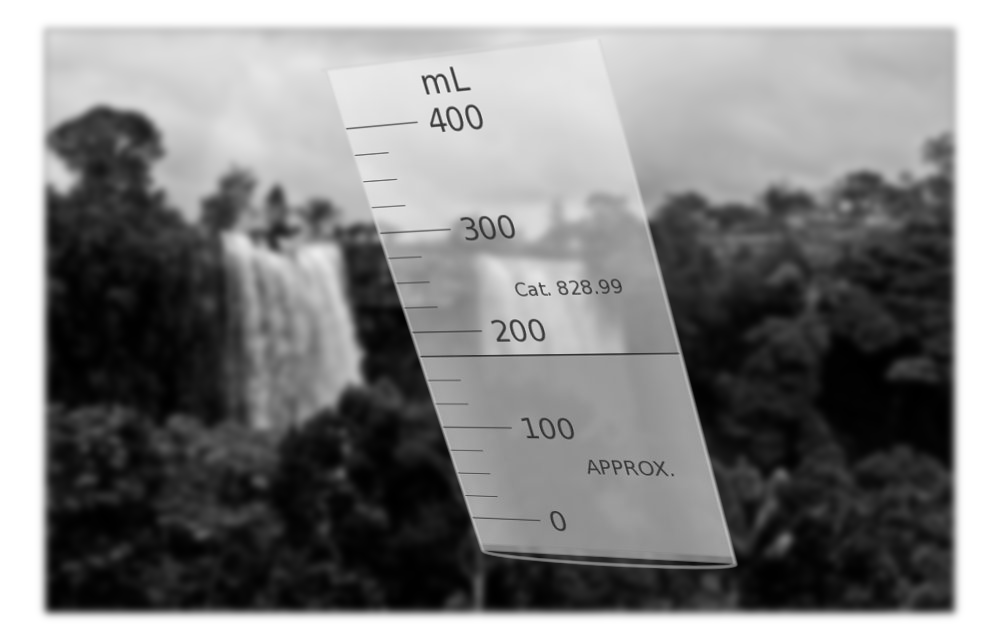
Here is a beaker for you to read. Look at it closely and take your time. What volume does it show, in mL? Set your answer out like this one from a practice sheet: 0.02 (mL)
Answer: 175 (mL)
